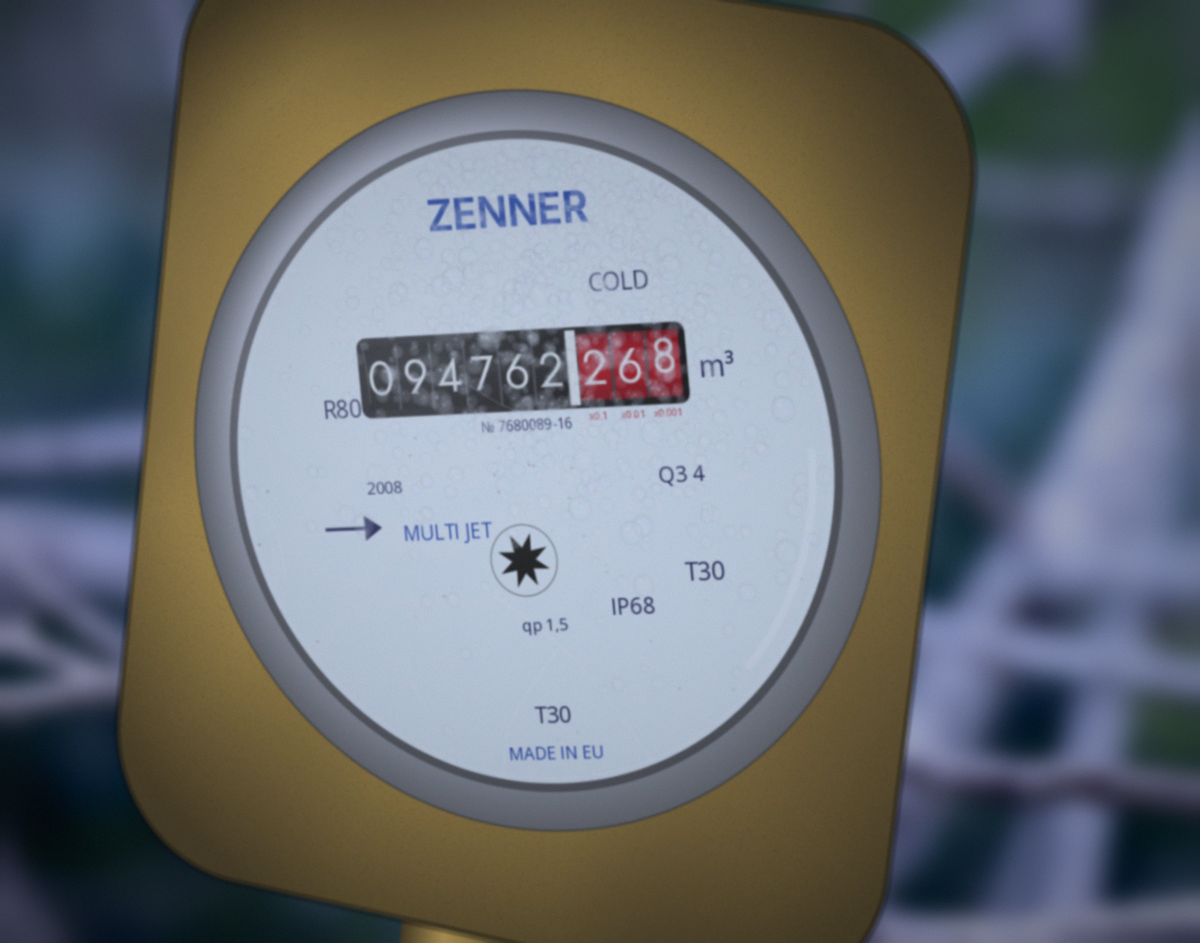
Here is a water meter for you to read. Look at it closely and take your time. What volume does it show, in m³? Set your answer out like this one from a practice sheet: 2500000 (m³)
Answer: 94762.268 (m³)
